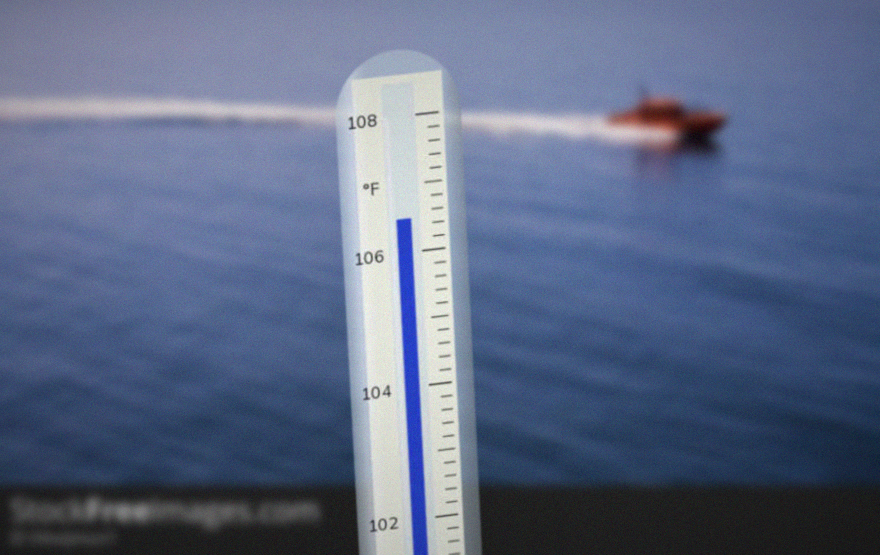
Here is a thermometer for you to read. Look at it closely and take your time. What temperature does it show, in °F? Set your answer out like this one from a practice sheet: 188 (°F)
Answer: 106.5 (°F)
